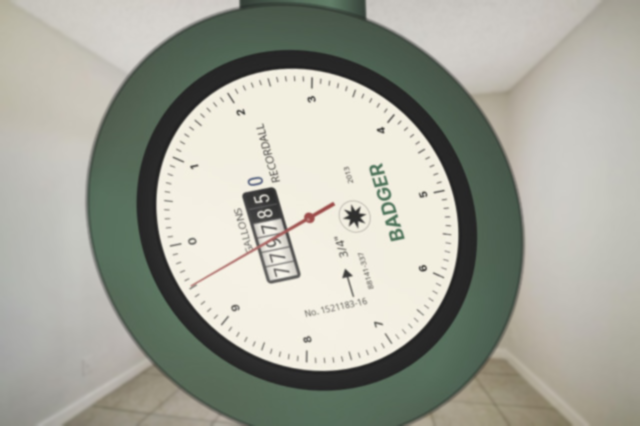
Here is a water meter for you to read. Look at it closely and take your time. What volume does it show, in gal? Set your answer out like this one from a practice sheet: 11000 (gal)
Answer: 7797849.5 (gal)
